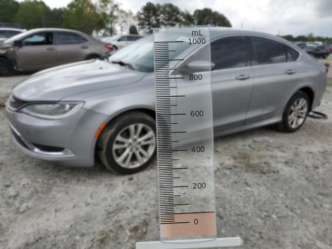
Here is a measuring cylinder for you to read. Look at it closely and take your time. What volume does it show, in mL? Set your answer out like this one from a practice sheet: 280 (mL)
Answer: 50 (mL)
